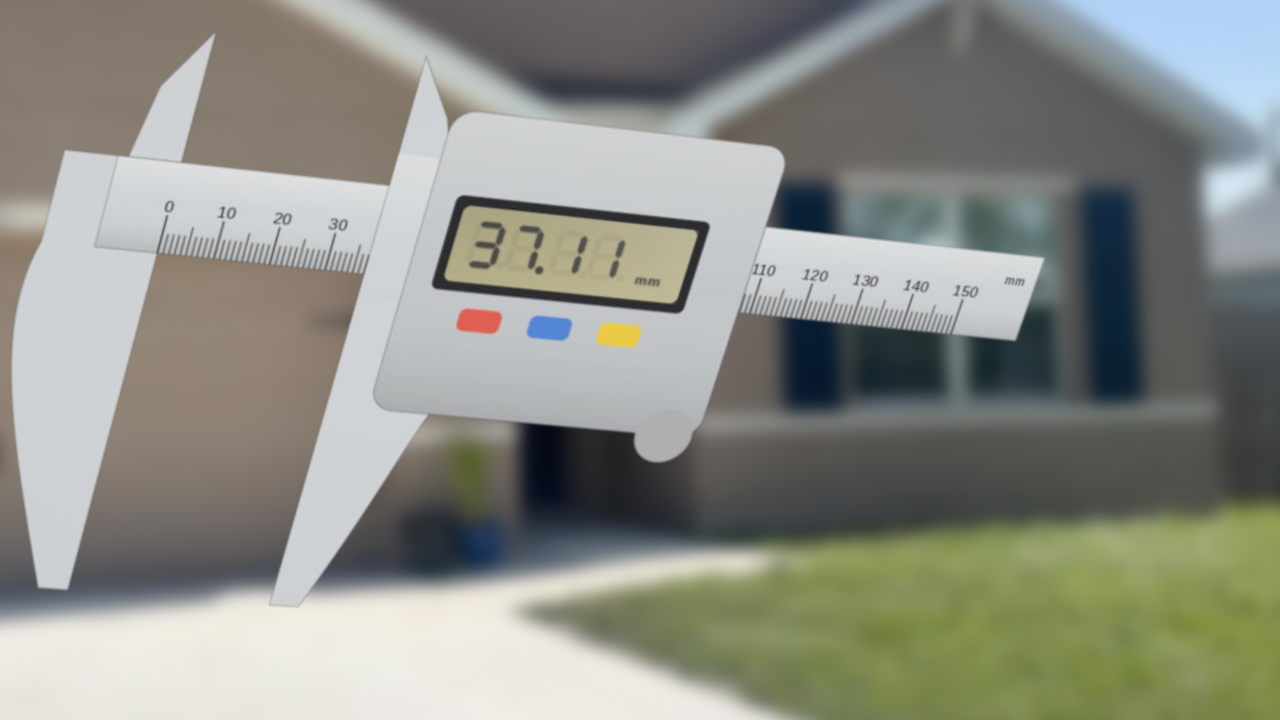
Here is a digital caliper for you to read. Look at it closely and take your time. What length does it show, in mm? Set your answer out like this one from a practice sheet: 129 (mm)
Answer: 37.11 (mm)
